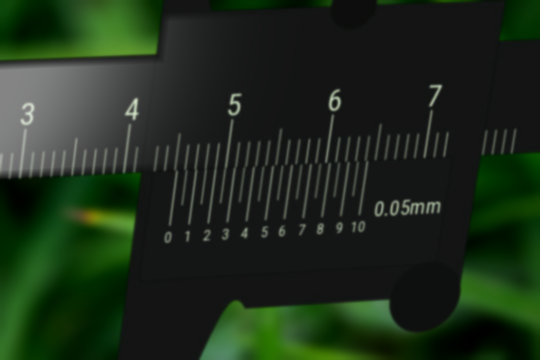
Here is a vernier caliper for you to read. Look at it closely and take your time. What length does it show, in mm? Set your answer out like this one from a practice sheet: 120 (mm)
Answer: 45.2 (mm)
